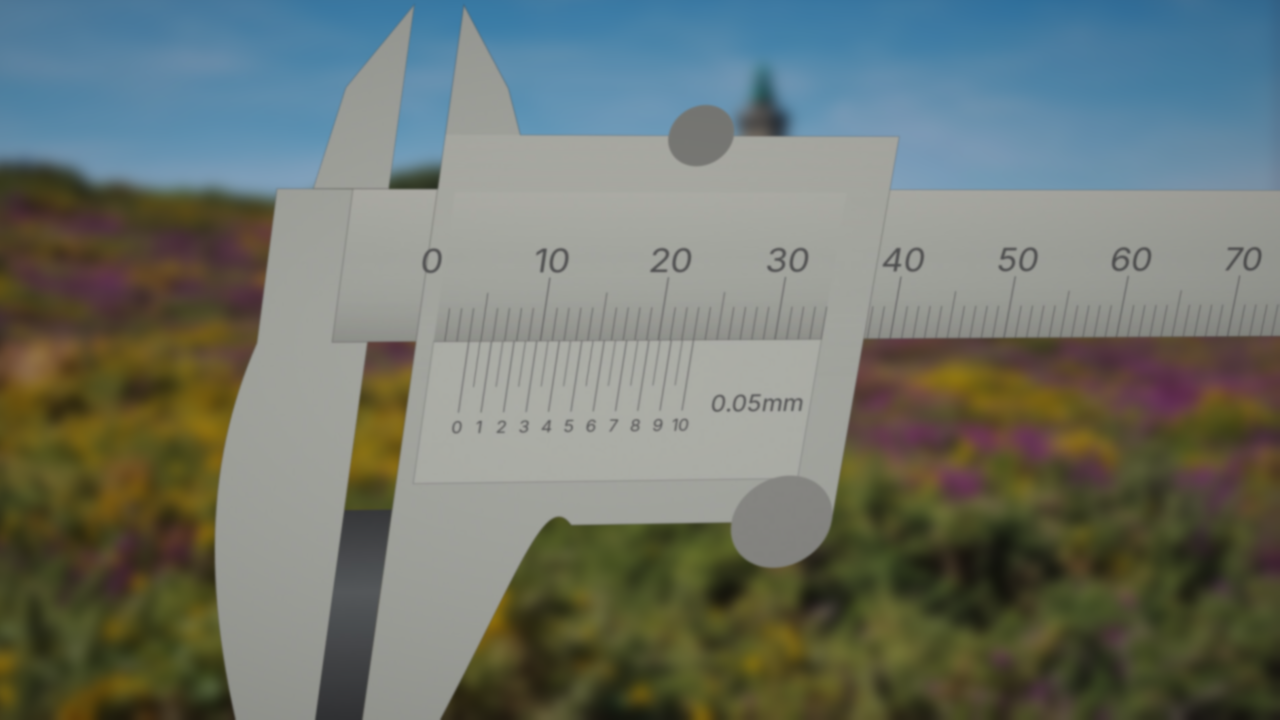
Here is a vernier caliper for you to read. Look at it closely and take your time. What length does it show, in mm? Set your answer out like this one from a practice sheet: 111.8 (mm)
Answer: 4.0 (mm)
